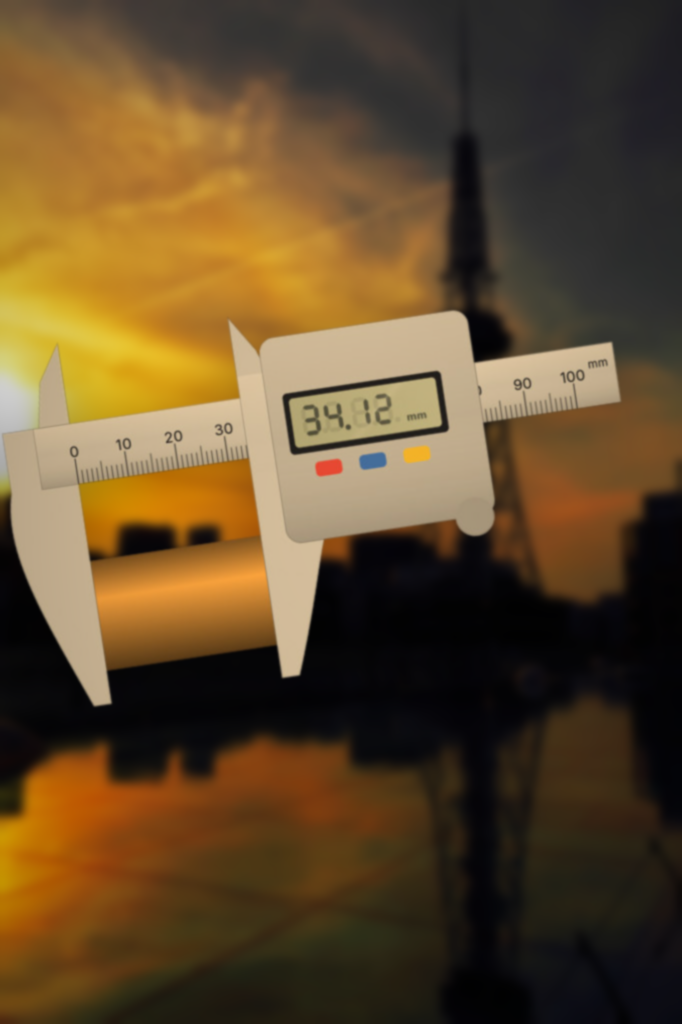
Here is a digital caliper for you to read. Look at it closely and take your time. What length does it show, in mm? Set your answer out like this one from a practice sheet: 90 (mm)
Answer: 34.12 (mm)
